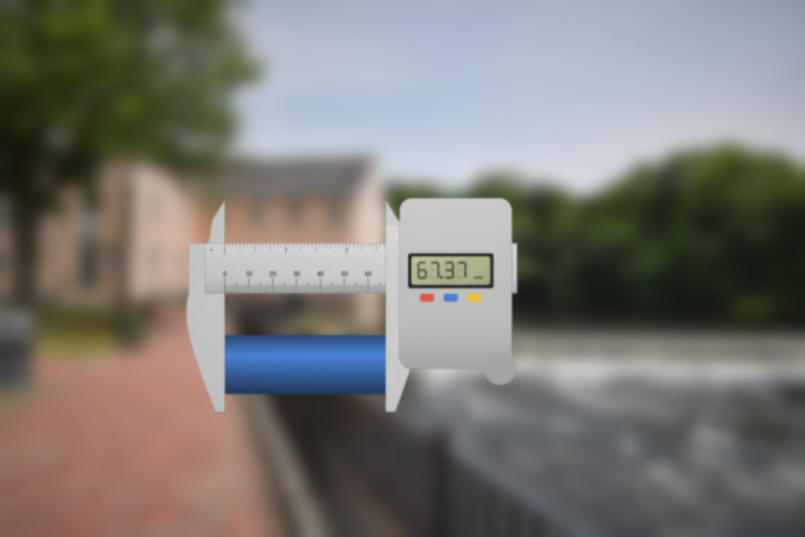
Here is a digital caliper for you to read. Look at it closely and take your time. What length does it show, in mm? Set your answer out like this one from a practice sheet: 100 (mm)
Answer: 67.37 (mm)
